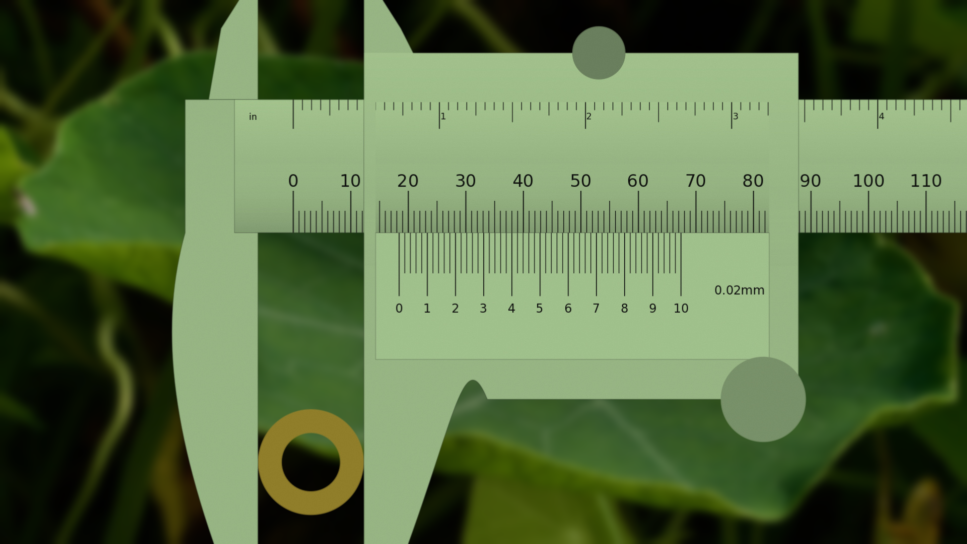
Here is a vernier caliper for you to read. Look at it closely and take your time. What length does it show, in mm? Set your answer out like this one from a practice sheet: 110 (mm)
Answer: 18.4 (mm)
